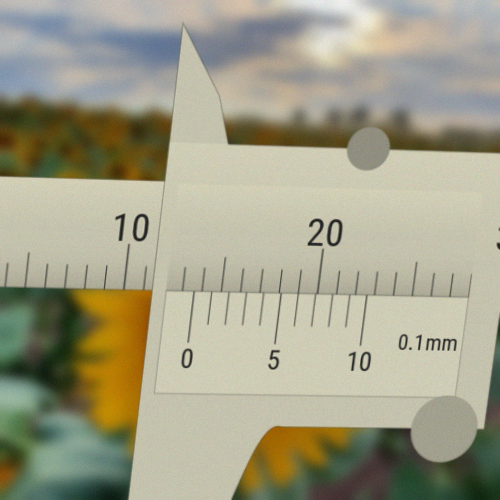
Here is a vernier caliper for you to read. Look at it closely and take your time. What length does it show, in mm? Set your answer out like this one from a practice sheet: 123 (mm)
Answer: 13.6 (mm)
